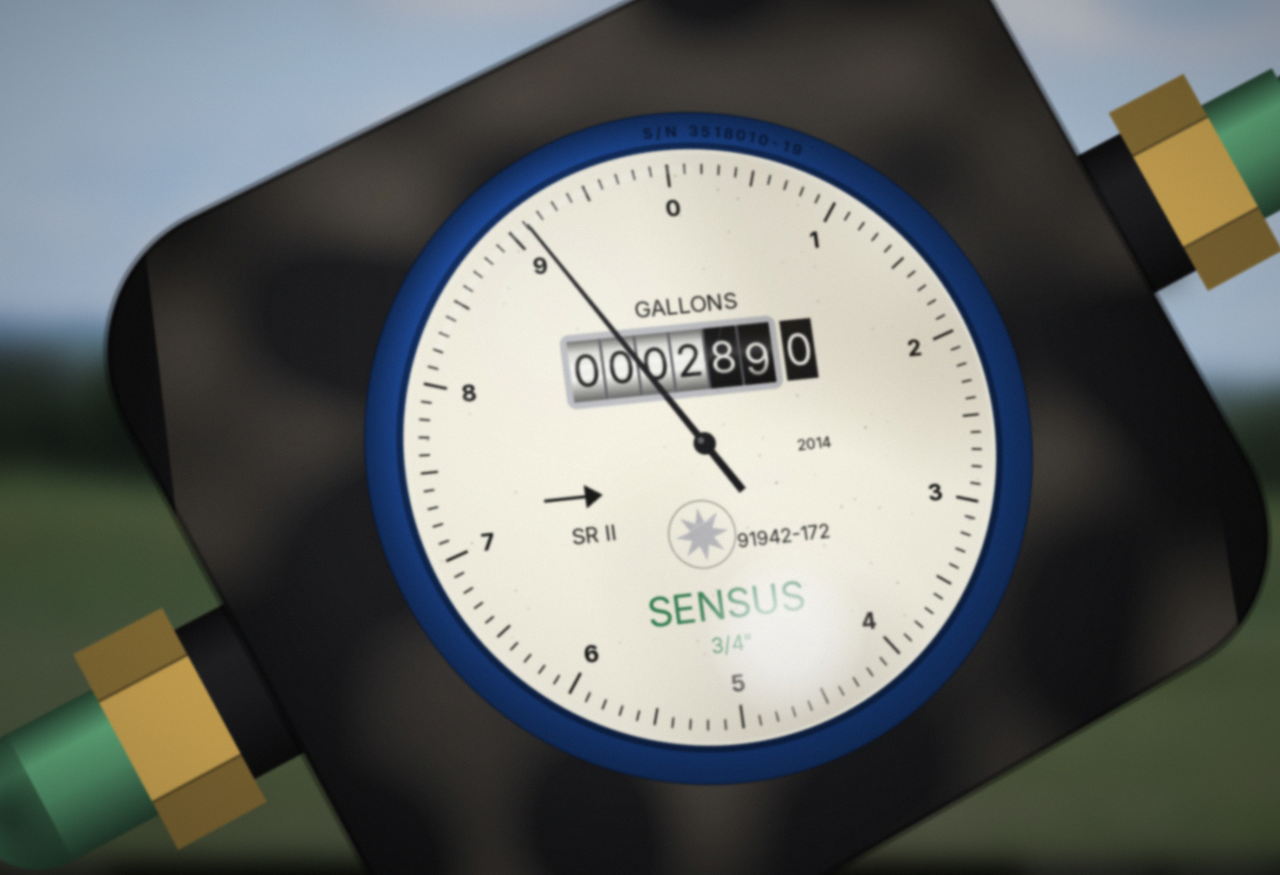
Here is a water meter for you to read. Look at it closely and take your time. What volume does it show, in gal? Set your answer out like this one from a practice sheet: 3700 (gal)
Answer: 2889.1 (gal)
